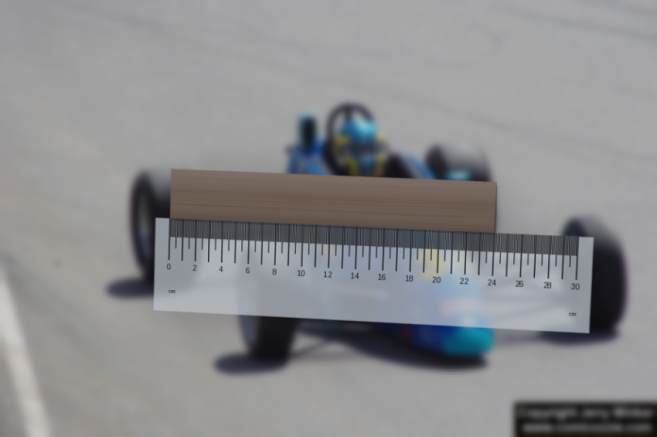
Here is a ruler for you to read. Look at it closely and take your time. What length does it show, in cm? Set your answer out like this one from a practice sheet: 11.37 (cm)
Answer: 24 (cm)
